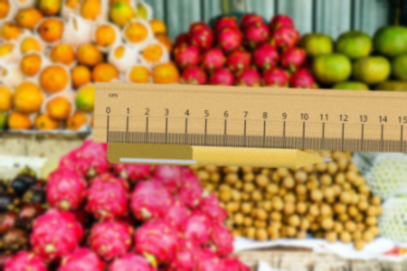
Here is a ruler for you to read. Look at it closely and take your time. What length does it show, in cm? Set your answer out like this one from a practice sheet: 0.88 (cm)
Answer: 11.5 (cm)
